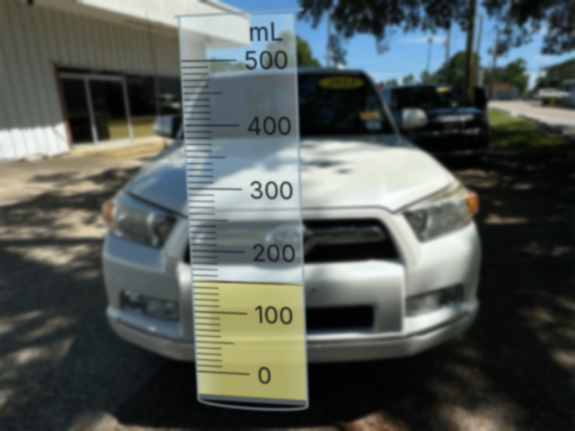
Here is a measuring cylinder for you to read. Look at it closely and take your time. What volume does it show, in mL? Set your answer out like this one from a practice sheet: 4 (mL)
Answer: 150 (mL)
